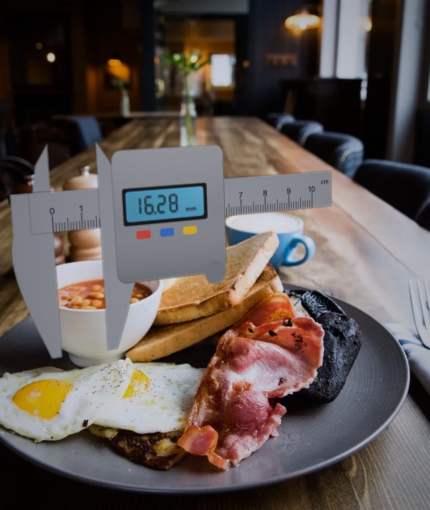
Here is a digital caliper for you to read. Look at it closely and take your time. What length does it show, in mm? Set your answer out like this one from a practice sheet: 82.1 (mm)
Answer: 16.28 (mm)
